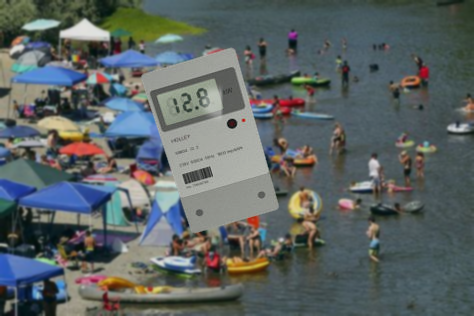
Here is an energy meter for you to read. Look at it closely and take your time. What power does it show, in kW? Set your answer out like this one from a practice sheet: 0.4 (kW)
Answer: 12.8 (kW)
